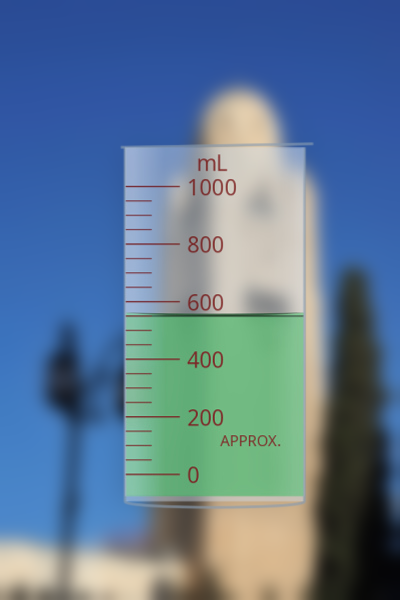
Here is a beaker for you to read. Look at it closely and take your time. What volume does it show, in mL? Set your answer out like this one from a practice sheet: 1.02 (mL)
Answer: 550 (mL)
